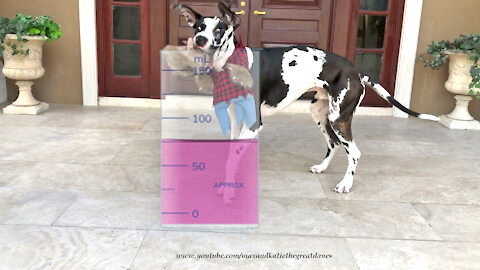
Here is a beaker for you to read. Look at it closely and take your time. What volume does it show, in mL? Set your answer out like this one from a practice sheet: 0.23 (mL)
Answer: 75 (mL)
